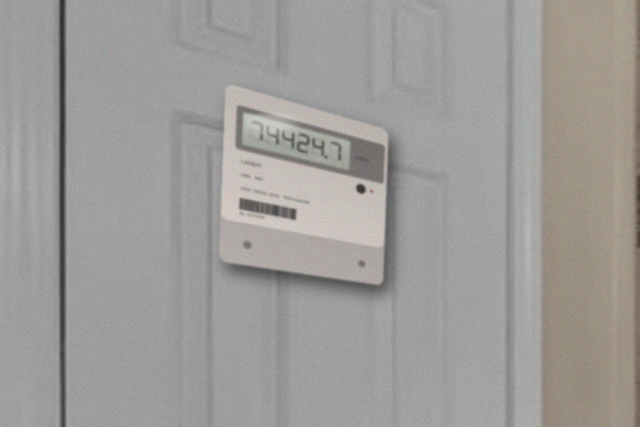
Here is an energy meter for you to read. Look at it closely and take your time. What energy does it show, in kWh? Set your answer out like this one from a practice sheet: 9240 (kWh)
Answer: 74424.7 (kWh)
